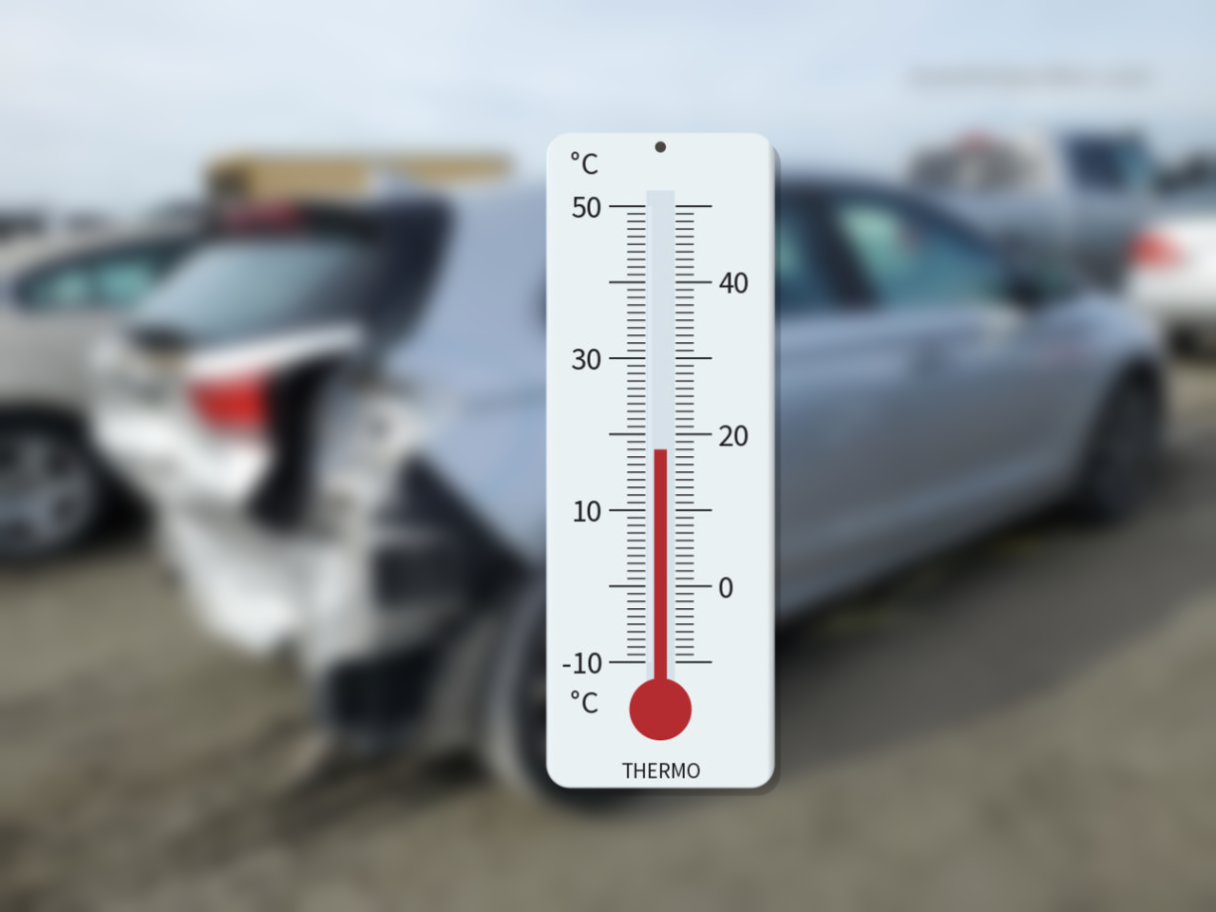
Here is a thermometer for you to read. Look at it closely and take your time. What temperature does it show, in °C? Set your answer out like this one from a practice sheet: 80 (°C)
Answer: 18 (°C)
